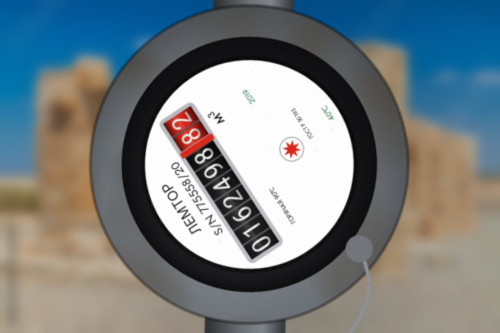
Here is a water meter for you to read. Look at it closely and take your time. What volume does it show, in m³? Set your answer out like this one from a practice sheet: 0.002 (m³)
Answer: 162498.82 (m³)
